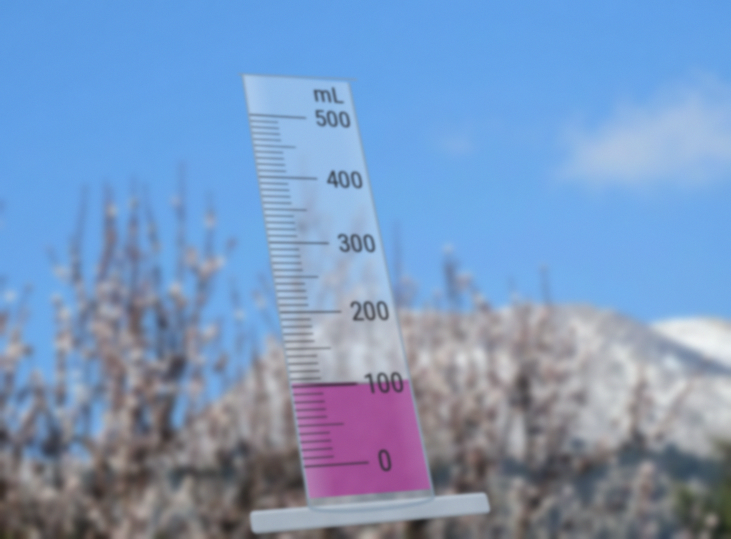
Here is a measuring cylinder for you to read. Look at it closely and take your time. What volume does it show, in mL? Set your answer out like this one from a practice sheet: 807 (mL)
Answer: 100 (mL)
